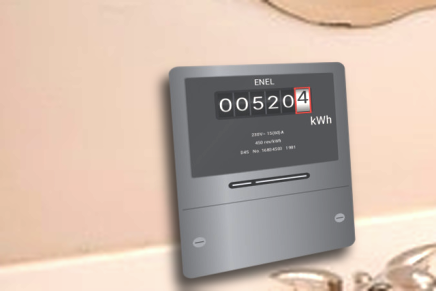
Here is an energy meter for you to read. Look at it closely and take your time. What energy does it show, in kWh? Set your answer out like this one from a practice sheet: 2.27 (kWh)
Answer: 520.4 (kWh)
